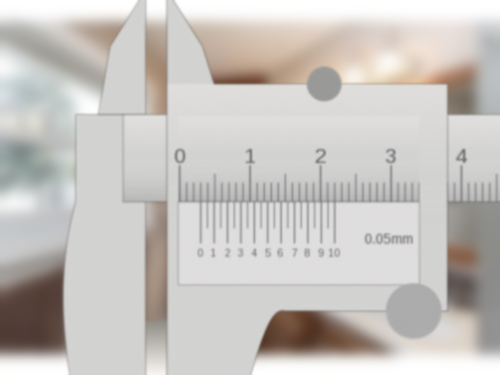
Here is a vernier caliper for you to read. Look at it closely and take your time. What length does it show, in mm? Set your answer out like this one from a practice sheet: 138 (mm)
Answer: 3.0 (mm)
